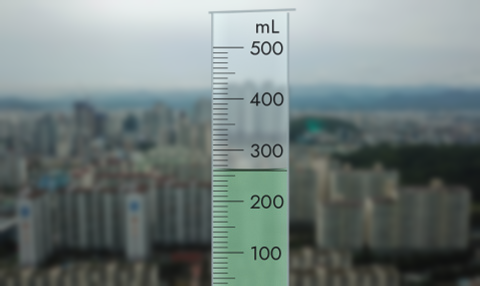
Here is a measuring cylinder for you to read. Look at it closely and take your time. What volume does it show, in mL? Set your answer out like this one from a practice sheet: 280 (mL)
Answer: 260 (mL)
